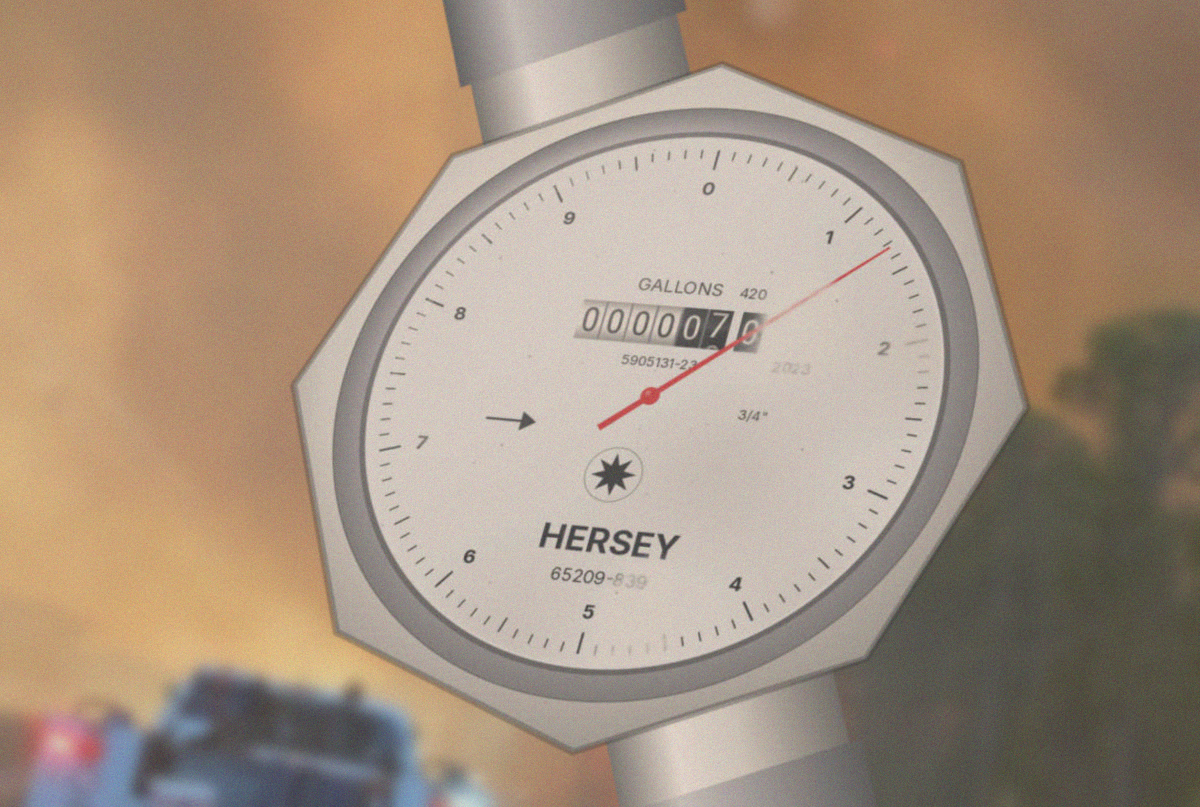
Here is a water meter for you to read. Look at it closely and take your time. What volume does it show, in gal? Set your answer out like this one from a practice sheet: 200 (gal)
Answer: 71.3 (gal)
